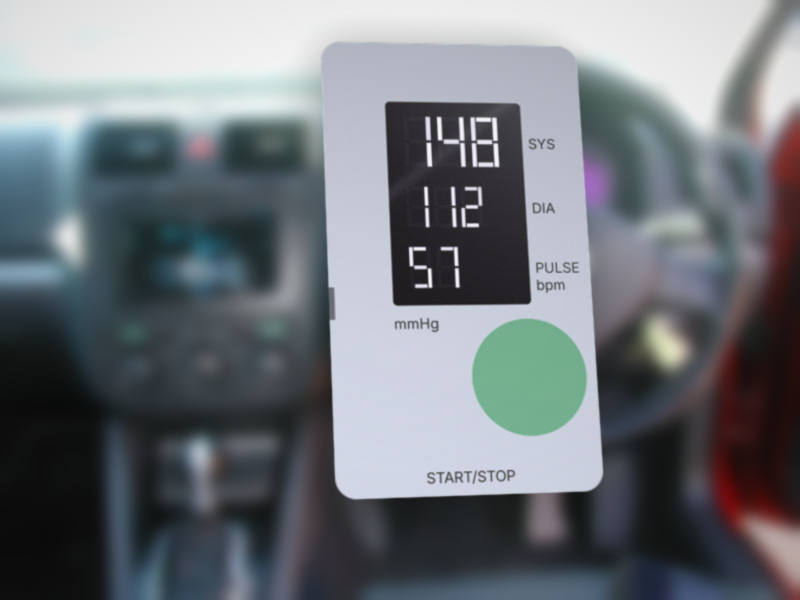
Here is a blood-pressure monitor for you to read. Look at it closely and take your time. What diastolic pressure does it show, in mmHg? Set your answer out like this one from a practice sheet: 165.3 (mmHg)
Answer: 112 (mmHg)
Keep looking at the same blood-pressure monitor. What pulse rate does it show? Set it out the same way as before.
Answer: 57 (bpm)
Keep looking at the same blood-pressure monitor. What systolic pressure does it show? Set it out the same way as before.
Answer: 148 (mmHg)
